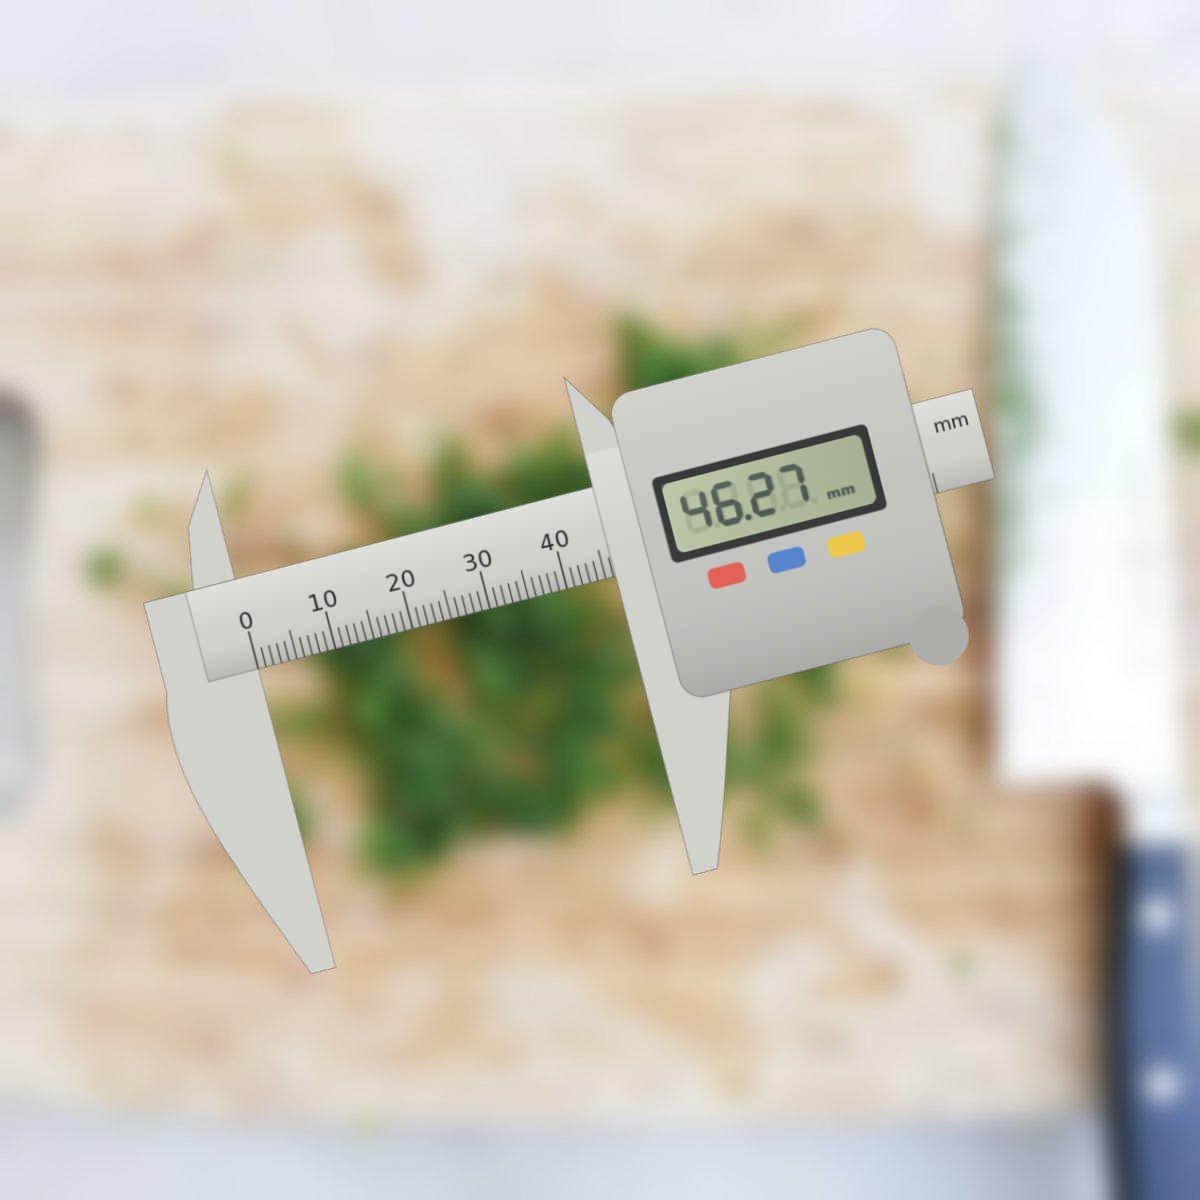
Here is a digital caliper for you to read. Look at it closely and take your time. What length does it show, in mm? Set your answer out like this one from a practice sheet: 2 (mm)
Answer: 46.27 (mm)
